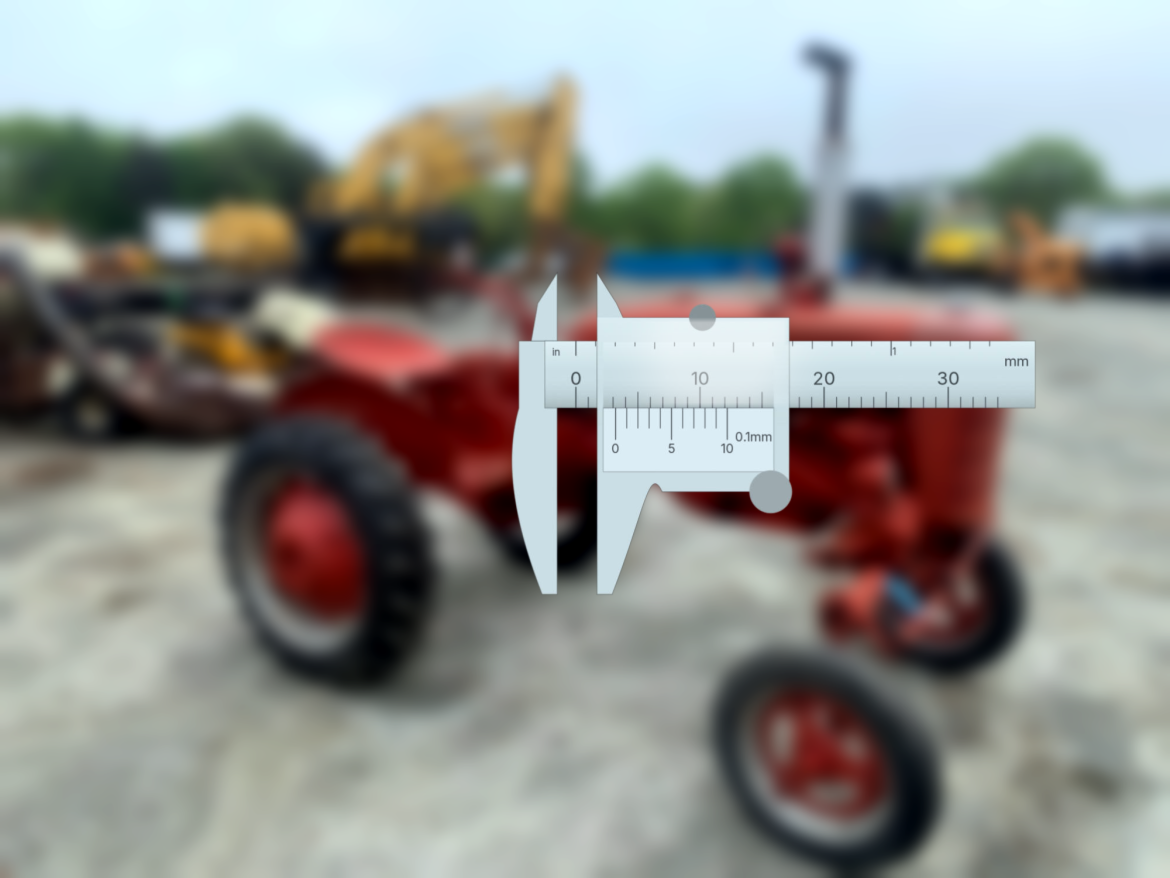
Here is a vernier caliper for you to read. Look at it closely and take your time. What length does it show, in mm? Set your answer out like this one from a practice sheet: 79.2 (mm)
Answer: 3.2 (mm)
